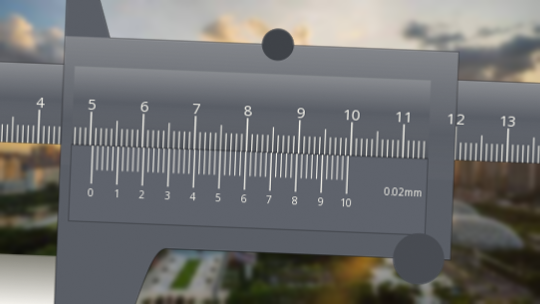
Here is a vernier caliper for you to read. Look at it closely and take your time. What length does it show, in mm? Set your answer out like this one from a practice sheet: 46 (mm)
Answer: 50.5 (mm)
